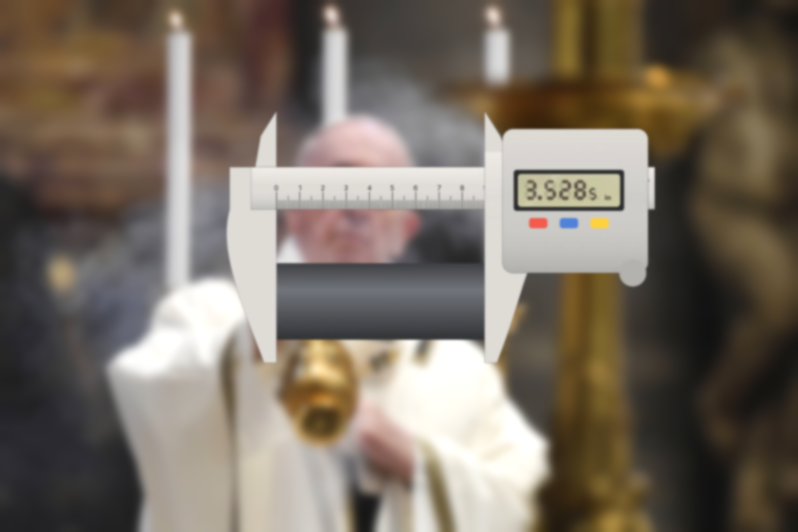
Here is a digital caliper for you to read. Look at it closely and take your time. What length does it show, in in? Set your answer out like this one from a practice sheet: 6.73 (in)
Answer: 3.5285 (in)
